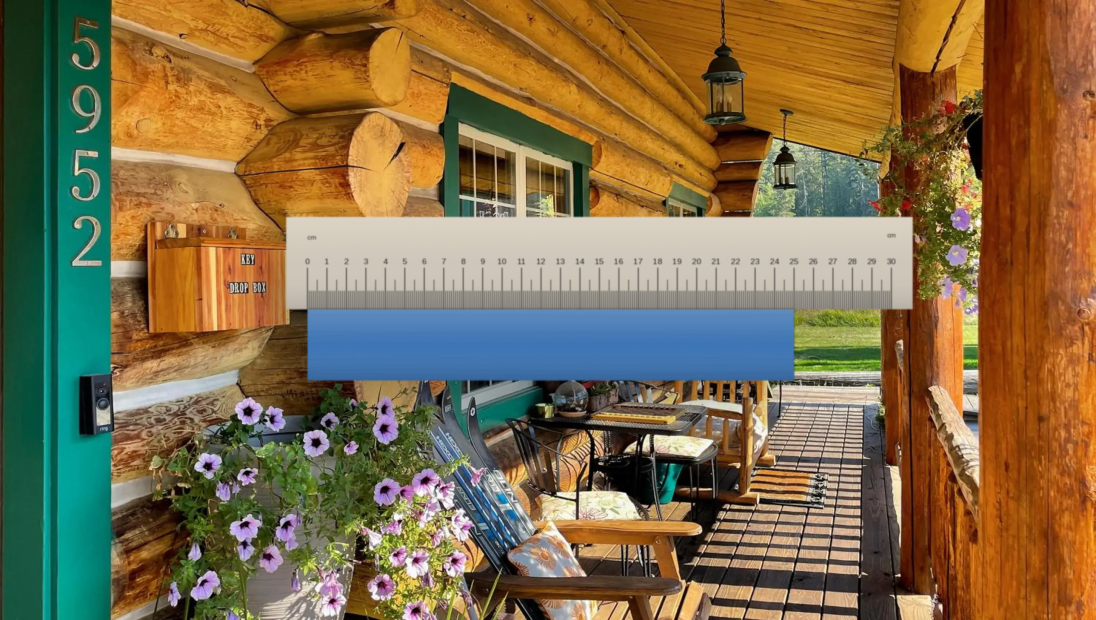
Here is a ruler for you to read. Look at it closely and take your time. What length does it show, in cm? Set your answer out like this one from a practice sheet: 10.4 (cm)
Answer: 25 (cm)
